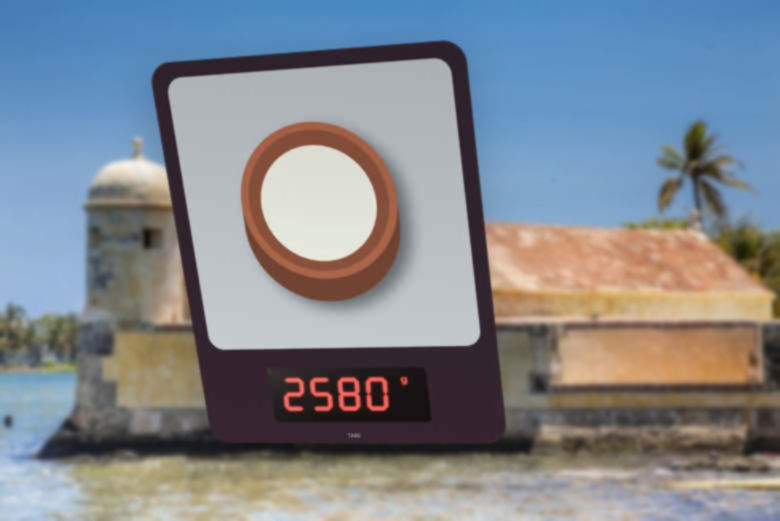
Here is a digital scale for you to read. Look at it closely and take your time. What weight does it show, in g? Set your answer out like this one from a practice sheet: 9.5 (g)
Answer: 2580 (g)
